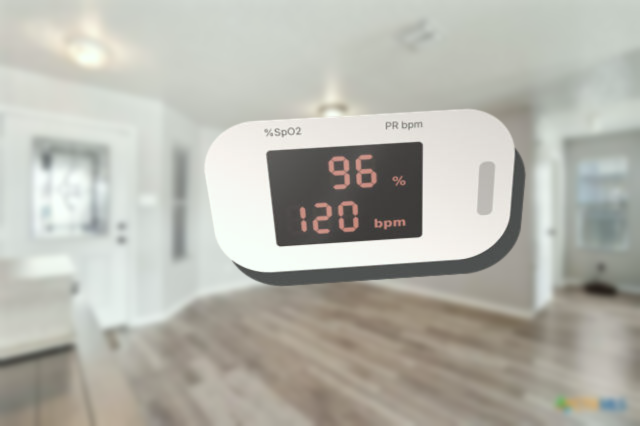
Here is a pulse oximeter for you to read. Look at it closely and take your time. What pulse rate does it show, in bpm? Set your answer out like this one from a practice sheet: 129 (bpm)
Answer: 120 (bpm)
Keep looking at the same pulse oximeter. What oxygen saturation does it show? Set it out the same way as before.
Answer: 96 (%)
